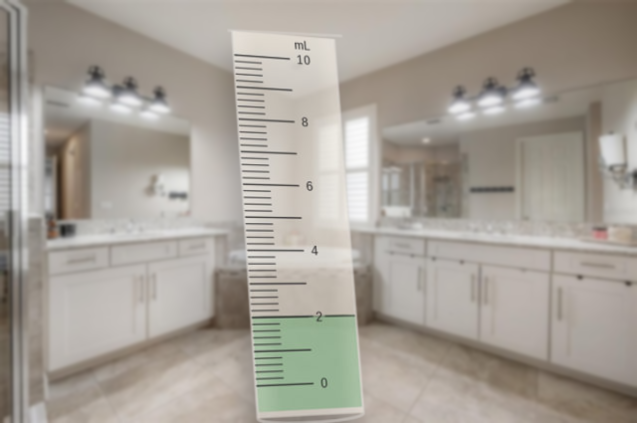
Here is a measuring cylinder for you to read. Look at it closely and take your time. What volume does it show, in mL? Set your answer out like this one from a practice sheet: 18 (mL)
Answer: 2 (mL)
